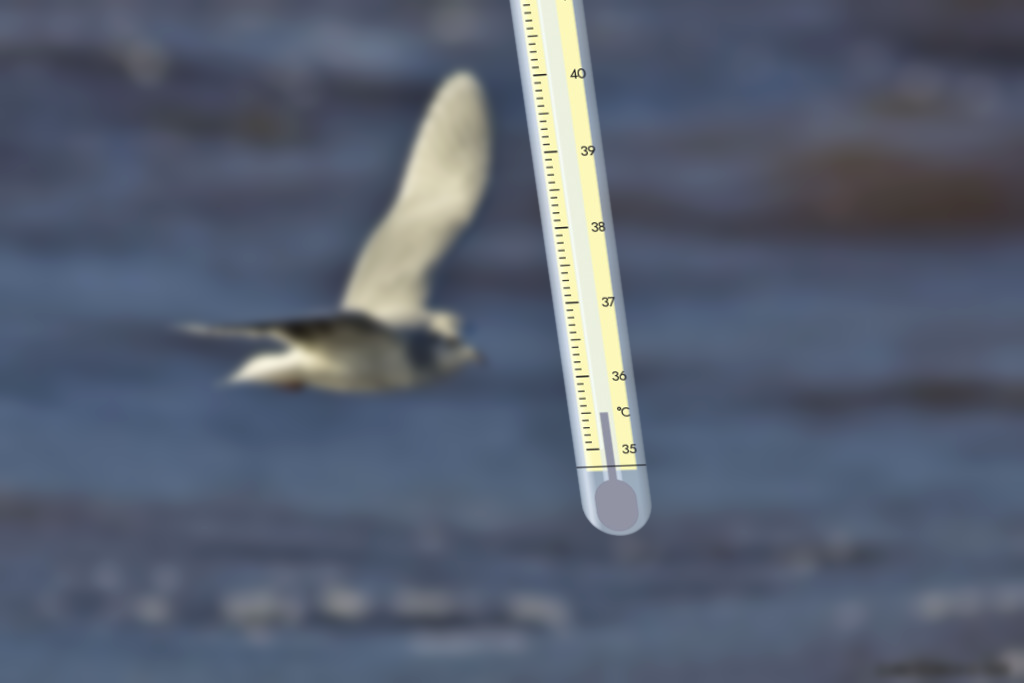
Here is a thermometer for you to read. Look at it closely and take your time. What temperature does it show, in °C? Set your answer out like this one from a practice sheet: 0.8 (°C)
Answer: 35.5 (°C)
